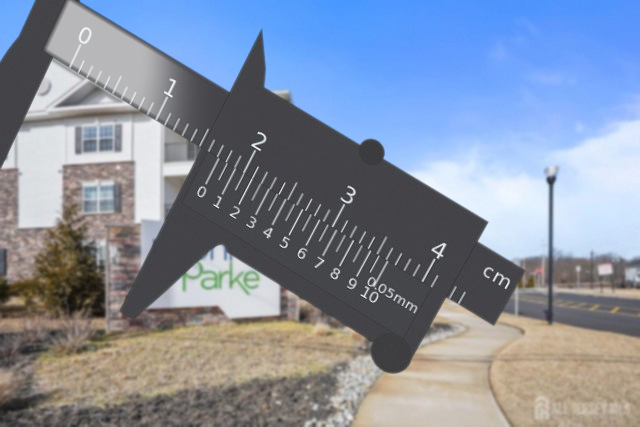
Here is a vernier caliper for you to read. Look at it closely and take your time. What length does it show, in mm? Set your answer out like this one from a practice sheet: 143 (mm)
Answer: 17.2 (mm)
